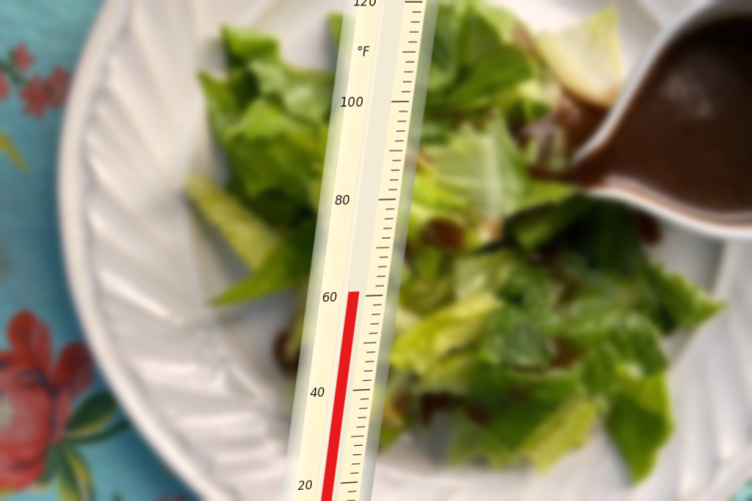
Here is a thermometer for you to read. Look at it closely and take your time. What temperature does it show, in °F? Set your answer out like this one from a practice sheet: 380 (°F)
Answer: 61 (°F)
